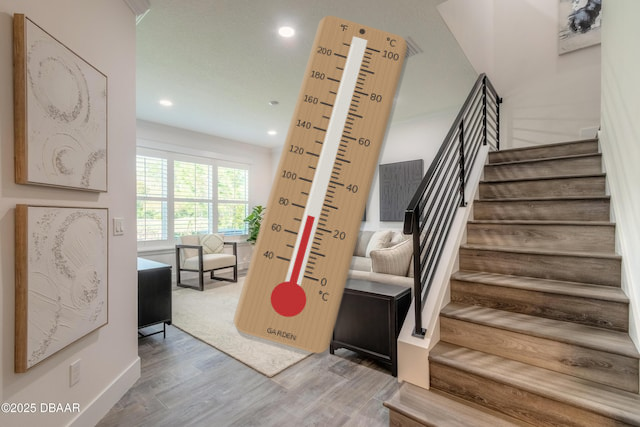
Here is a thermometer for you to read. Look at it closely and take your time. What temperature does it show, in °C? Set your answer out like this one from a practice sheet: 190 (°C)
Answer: 24 (°C)
